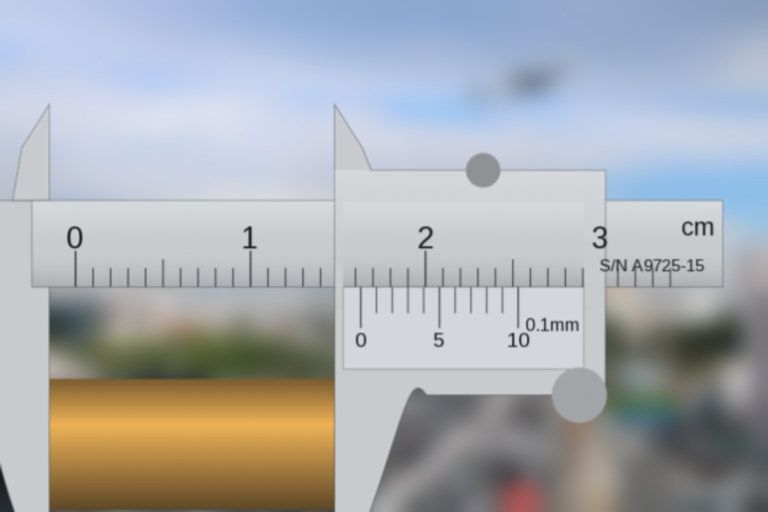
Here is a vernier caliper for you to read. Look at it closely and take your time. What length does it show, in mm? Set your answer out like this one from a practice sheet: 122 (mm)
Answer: 16.3 (mm)
